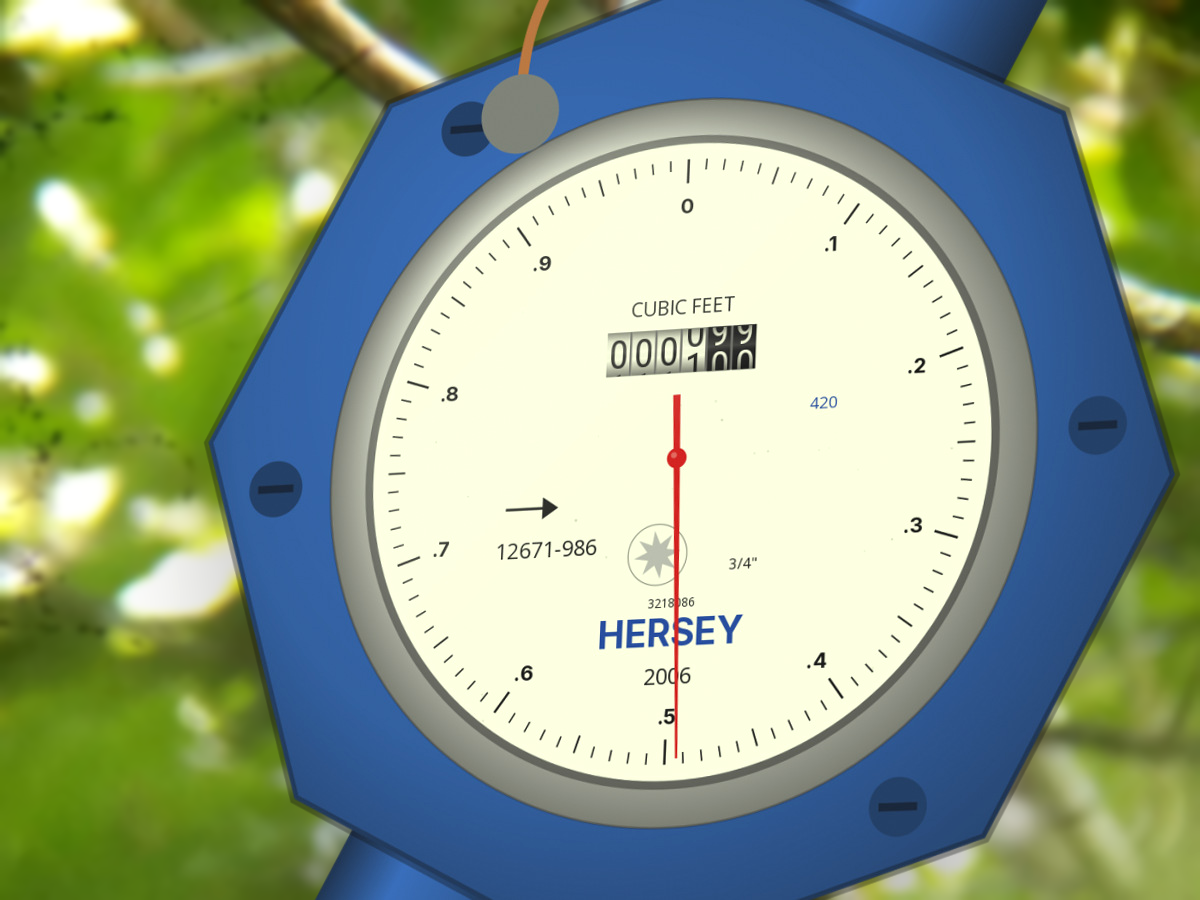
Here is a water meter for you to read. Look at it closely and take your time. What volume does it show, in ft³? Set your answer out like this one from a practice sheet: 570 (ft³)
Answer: 99.49 (ft³)
